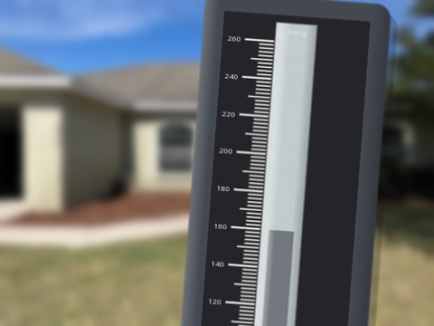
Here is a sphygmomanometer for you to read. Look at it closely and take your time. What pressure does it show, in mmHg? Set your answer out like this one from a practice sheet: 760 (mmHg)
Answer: 160 (mmHg)
